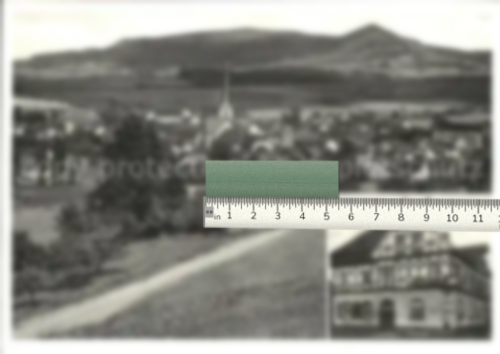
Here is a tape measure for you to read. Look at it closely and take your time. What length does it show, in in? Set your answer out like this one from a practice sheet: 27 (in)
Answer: 5.5 (in)
